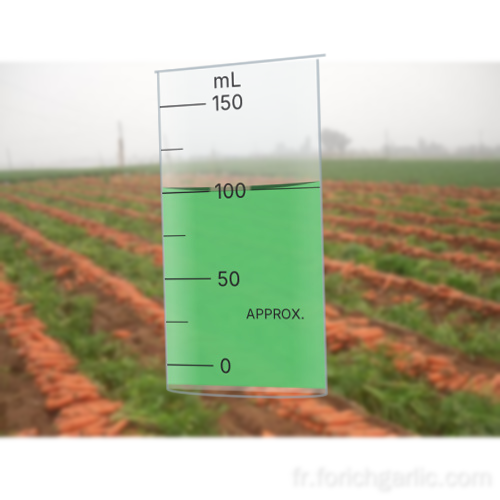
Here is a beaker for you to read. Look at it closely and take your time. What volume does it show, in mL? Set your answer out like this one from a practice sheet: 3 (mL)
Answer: 100 (mL)
